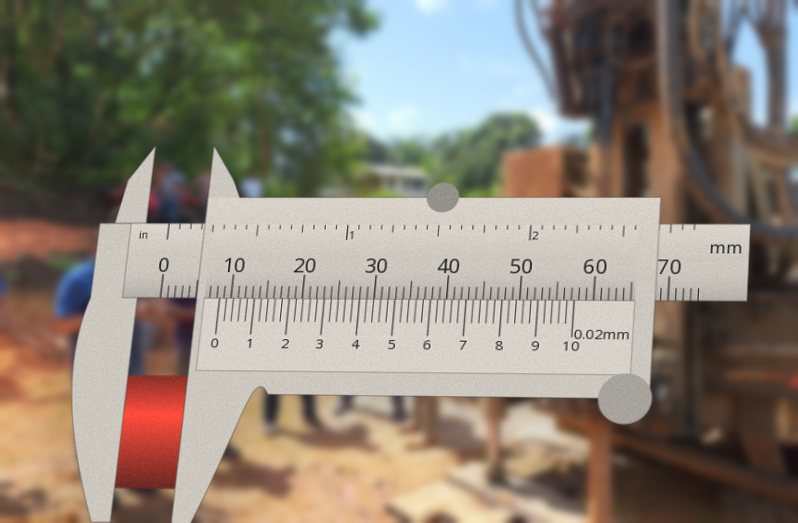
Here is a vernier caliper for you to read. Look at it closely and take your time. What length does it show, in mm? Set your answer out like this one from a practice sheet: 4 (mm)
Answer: 8.4 (mm)
